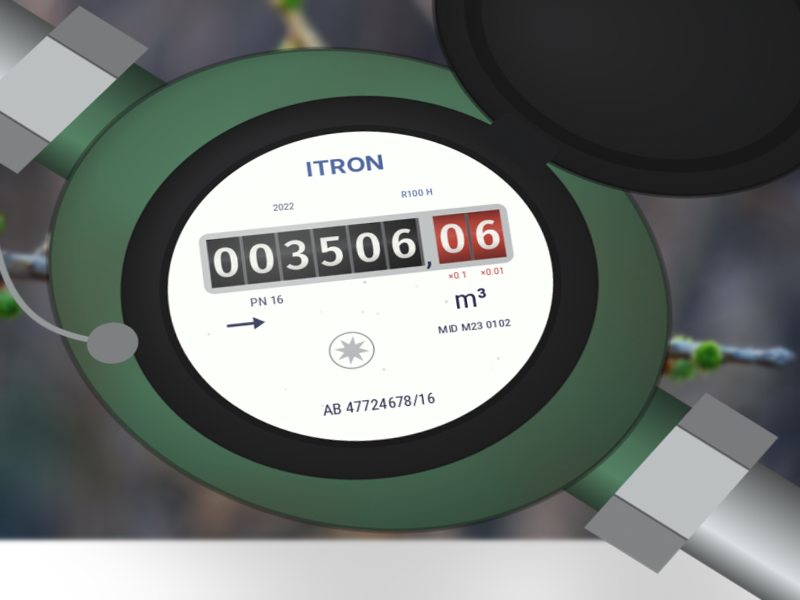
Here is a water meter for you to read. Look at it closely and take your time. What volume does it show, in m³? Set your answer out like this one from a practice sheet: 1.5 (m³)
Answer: 3506.06 (m³)
